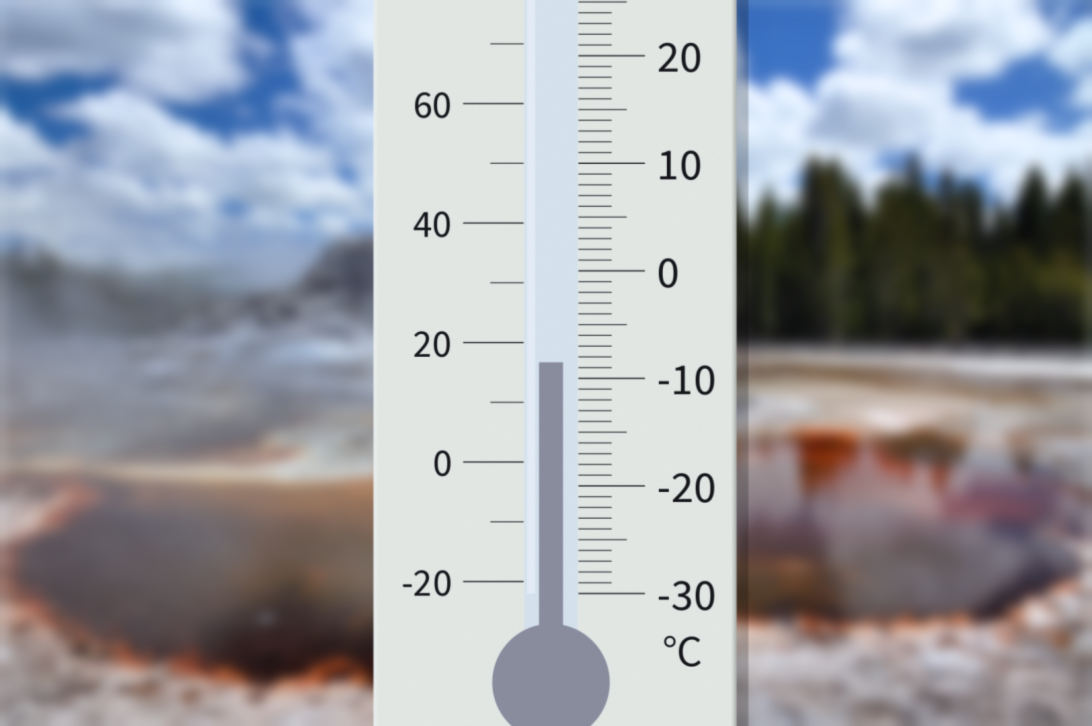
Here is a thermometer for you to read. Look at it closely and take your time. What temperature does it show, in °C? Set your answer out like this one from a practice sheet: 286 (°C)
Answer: -8.5 (°C)
